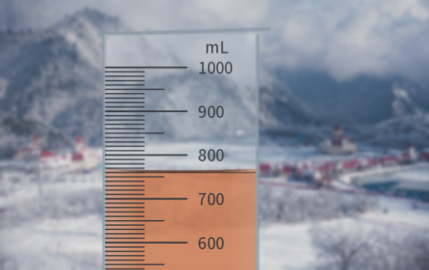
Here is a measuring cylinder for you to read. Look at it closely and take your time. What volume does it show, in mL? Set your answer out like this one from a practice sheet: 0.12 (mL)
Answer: 760 (mL)
